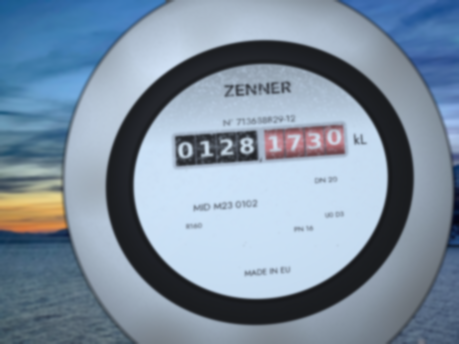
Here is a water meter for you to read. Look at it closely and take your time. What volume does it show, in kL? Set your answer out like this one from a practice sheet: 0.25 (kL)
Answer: 128.1730 (kL)
